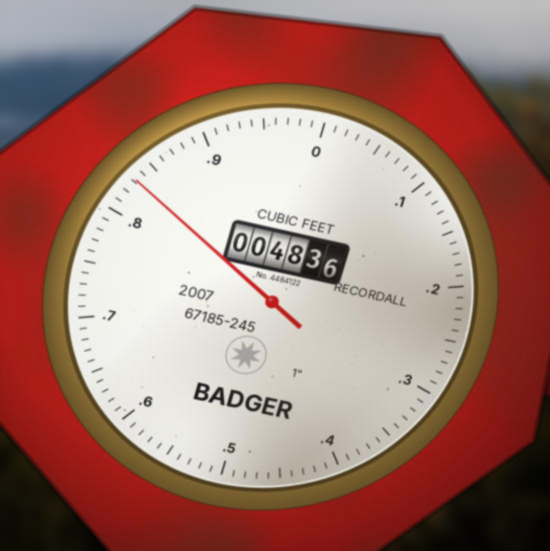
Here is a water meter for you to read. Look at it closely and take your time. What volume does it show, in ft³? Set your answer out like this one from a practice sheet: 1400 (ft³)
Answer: 4835.83 (ft³)
